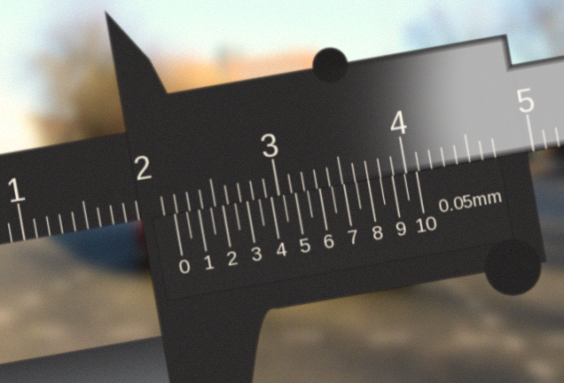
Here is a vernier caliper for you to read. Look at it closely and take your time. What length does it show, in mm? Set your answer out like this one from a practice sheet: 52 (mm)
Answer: 21.8 (mm)
